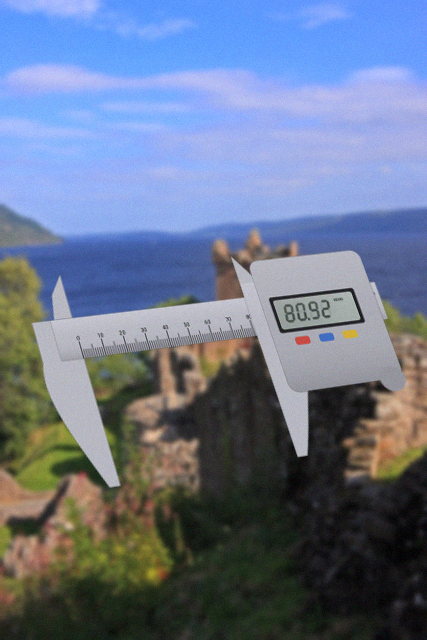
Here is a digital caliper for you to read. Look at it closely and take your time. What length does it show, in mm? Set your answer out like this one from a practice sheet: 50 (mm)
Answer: 80.92 (mm)
